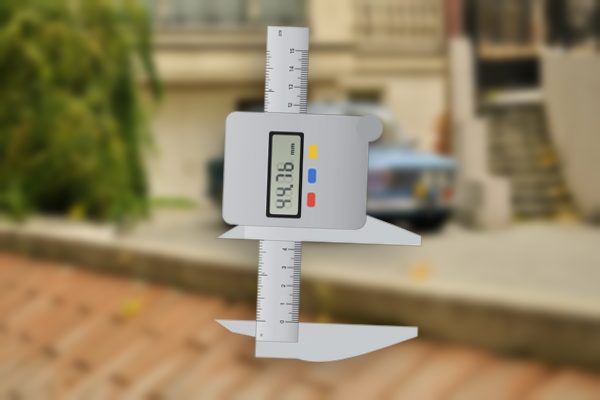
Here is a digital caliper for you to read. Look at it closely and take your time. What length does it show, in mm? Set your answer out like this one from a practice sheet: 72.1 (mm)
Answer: 44.76 (mm)
